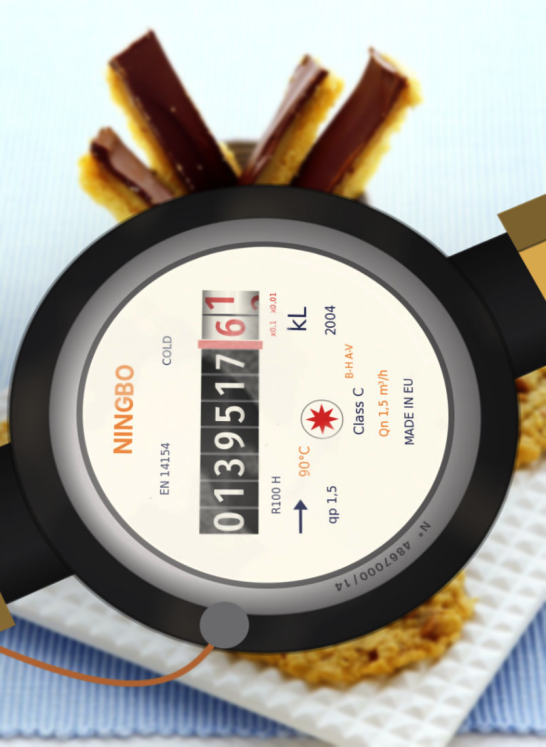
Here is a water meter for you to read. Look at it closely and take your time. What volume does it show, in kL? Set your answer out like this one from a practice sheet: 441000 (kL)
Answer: 139517.61 (kL)
